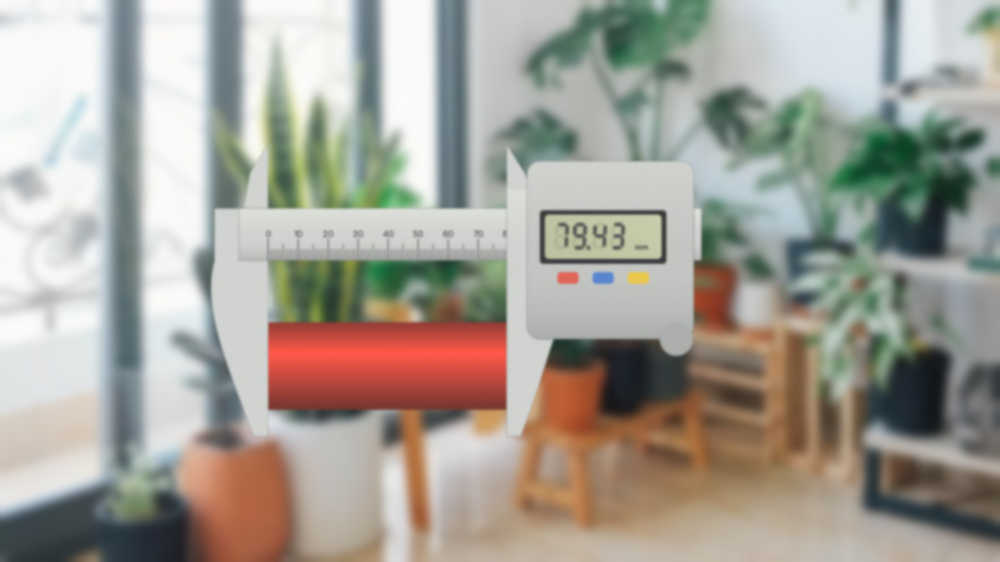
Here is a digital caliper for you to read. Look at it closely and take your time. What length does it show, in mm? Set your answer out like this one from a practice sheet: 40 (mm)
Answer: 79.43 (mm)
